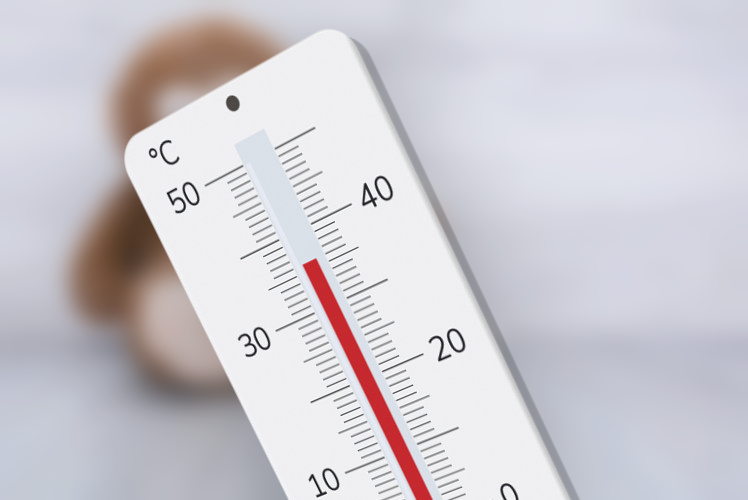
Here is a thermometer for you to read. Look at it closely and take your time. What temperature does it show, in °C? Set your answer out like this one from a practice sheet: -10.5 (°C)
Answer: 36 (°C)
